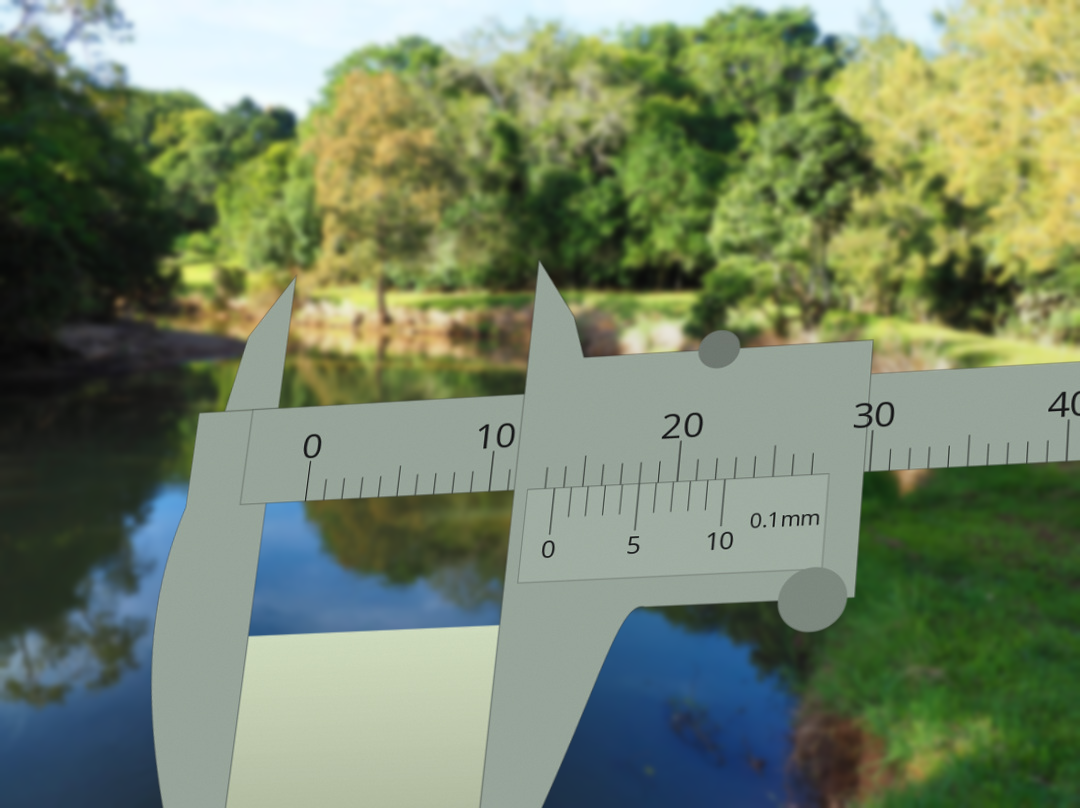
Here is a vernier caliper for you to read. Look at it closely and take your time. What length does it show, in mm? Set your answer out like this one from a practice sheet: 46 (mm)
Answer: 13.5 (mm)
